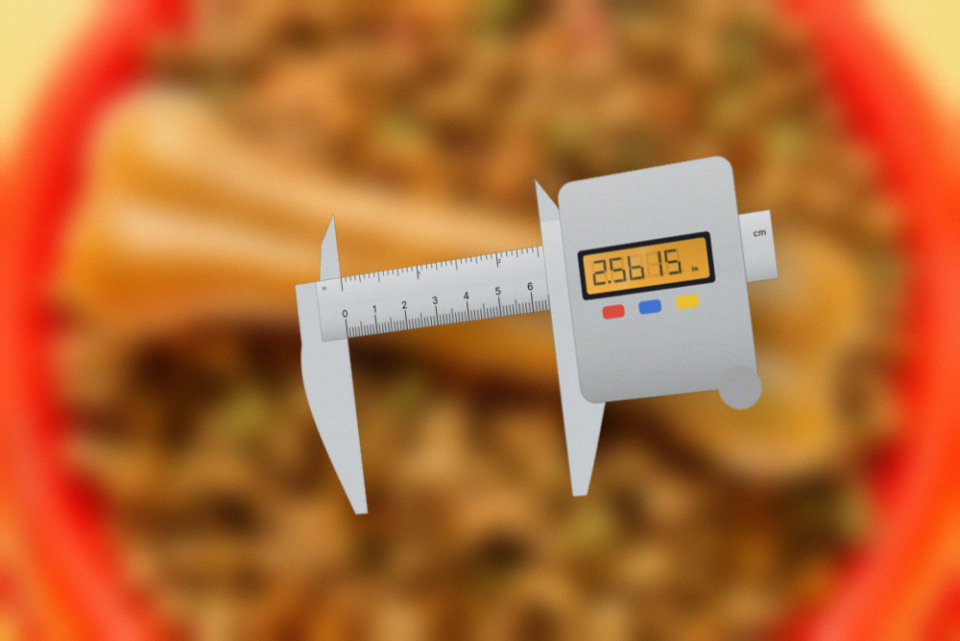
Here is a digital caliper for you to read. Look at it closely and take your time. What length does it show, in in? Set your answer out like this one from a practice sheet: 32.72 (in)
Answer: 2.5615 (in)
